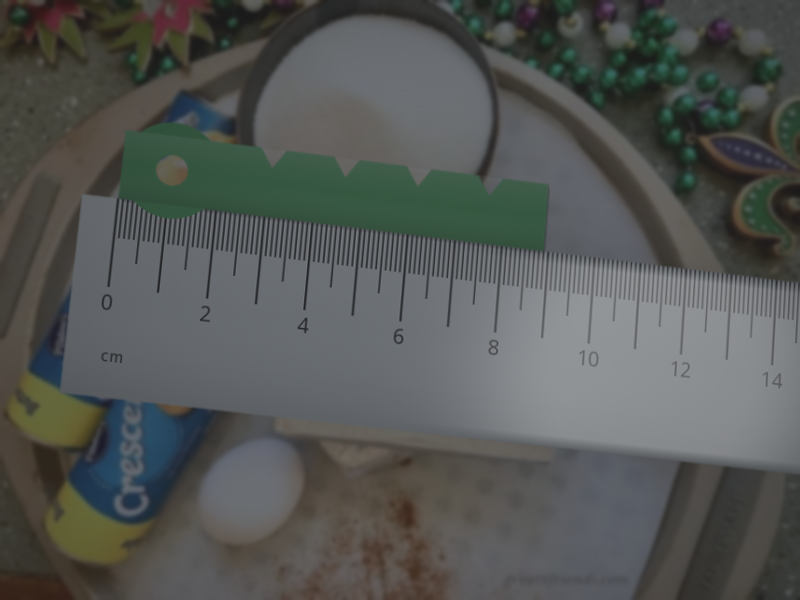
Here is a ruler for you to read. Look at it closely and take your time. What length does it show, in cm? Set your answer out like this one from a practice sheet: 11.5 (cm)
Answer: 8.9 (cm)
